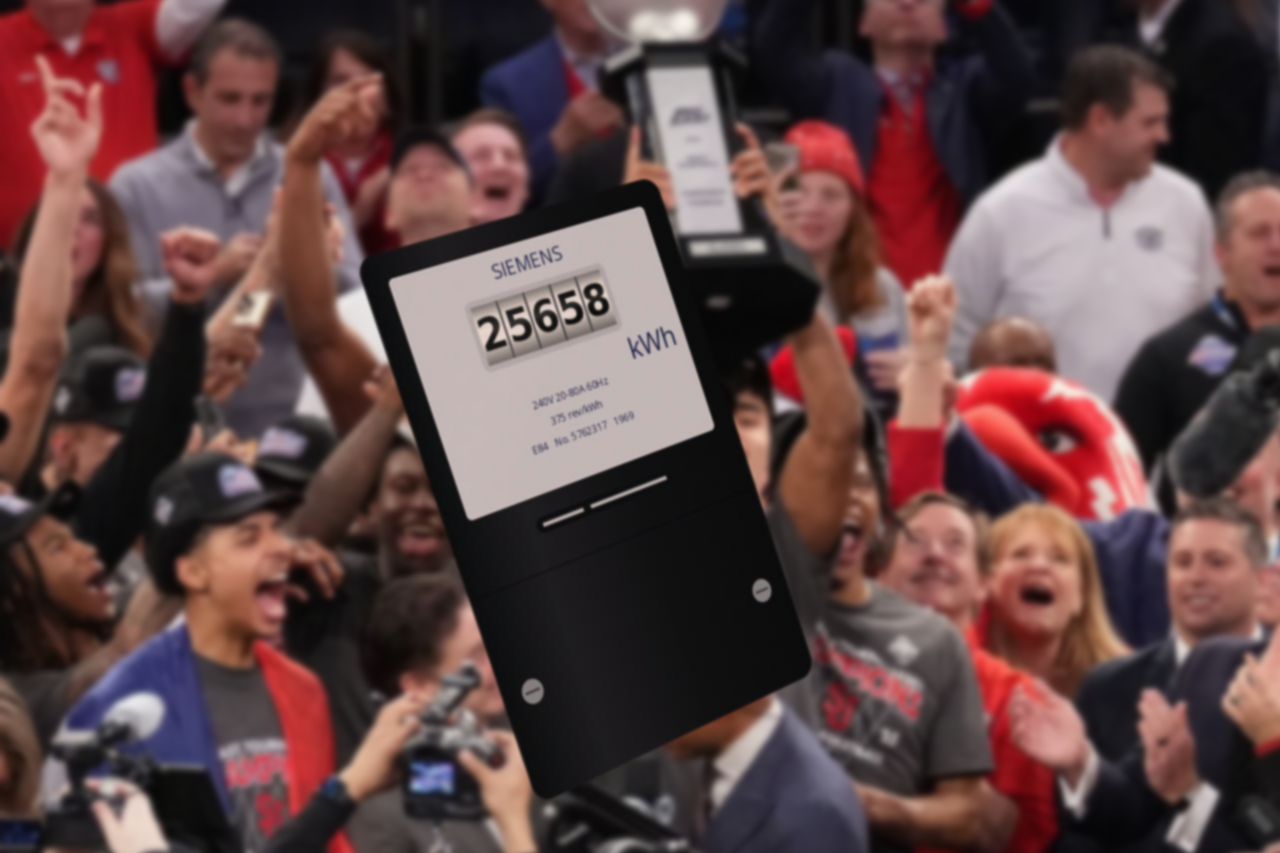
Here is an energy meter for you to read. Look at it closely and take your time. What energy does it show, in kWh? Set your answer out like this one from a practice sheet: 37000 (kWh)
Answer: 25658 (kWh)
